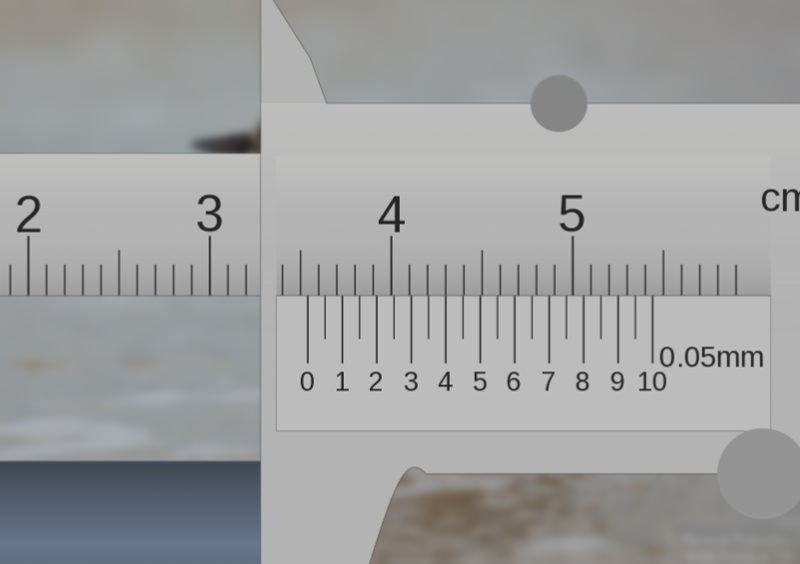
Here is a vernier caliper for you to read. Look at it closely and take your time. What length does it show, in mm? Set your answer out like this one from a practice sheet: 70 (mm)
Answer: 35.4 (mm)
